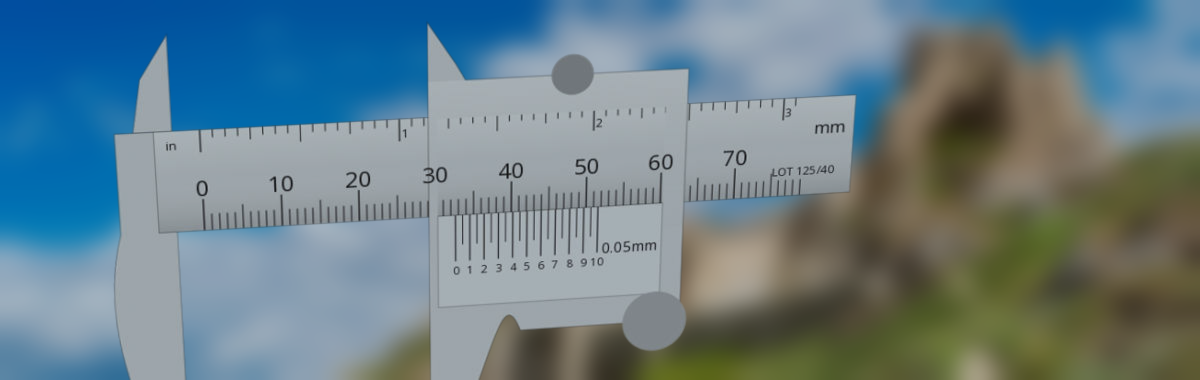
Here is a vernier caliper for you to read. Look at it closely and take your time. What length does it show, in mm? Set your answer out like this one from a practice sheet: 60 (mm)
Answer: 32.6 (mm)
